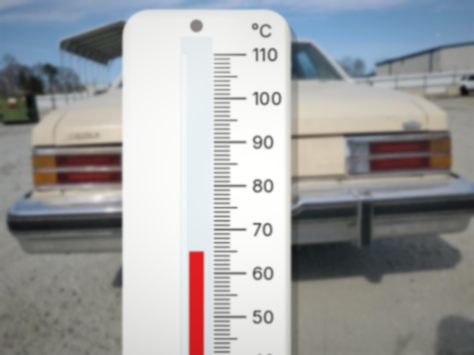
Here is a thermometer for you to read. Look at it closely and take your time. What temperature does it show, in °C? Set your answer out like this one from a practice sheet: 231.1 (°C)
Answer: 65 (°C)
